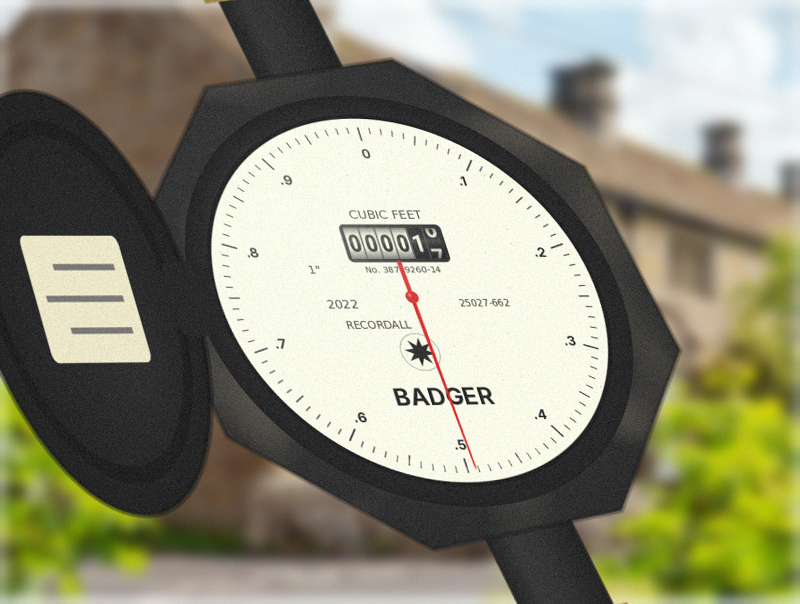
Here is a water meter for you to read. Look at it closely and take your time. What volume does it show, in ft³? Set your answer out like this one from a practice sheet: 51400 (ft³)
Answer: 16.49 (ft³)
